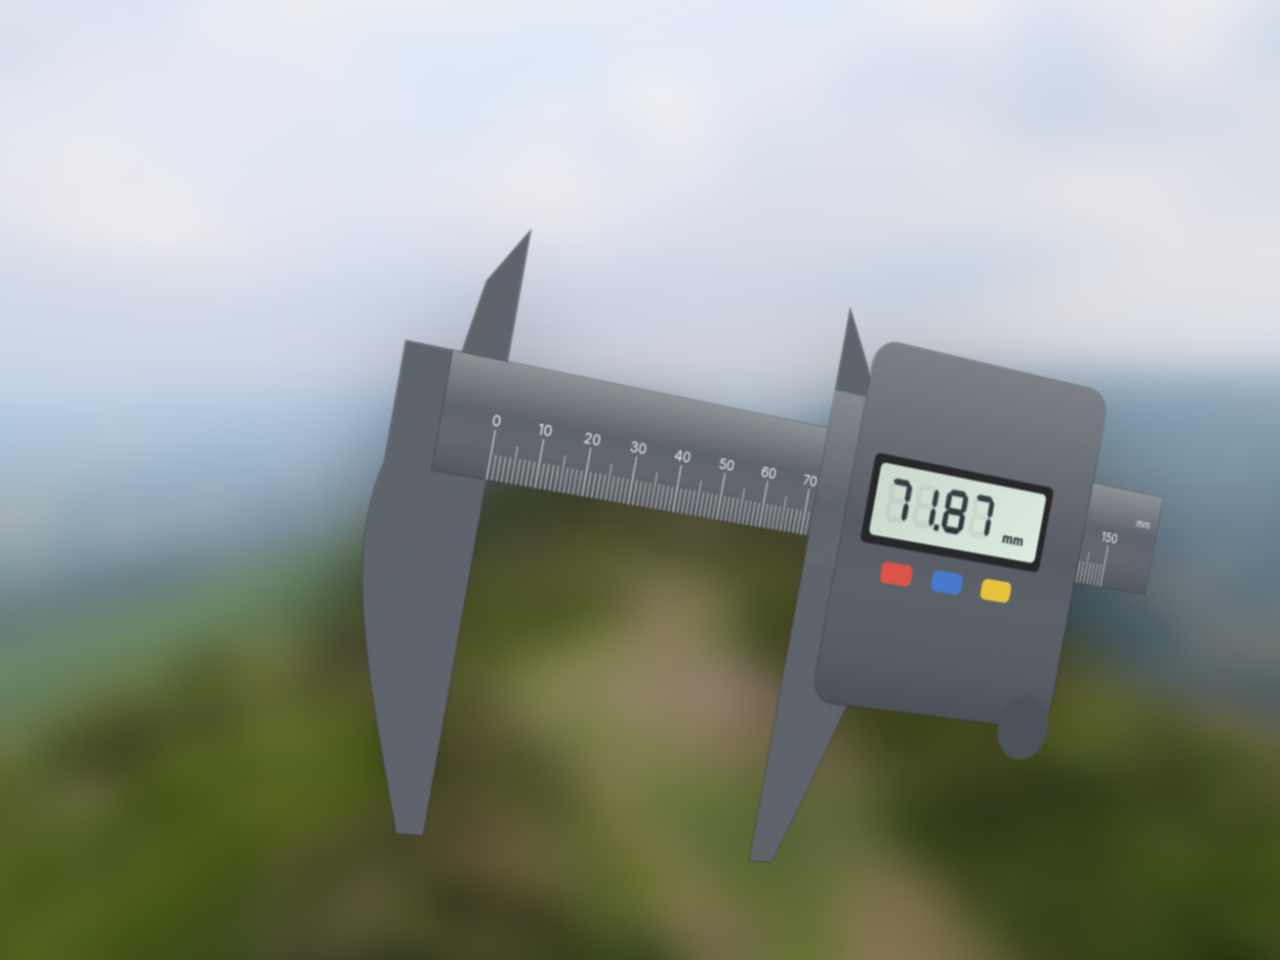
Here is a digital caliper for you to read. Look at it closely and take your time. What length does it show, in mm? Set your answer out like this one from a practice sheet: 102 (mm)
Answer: 71.87 (mm)
